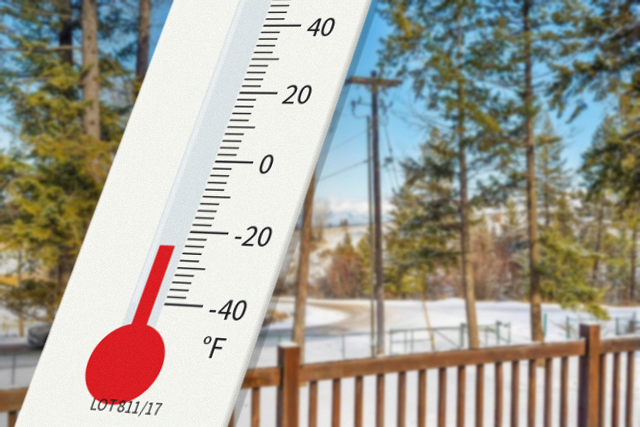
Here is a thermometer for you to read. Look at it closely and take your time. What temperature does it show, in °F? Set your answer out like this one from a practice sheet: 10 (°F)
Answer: -24 (°F)
